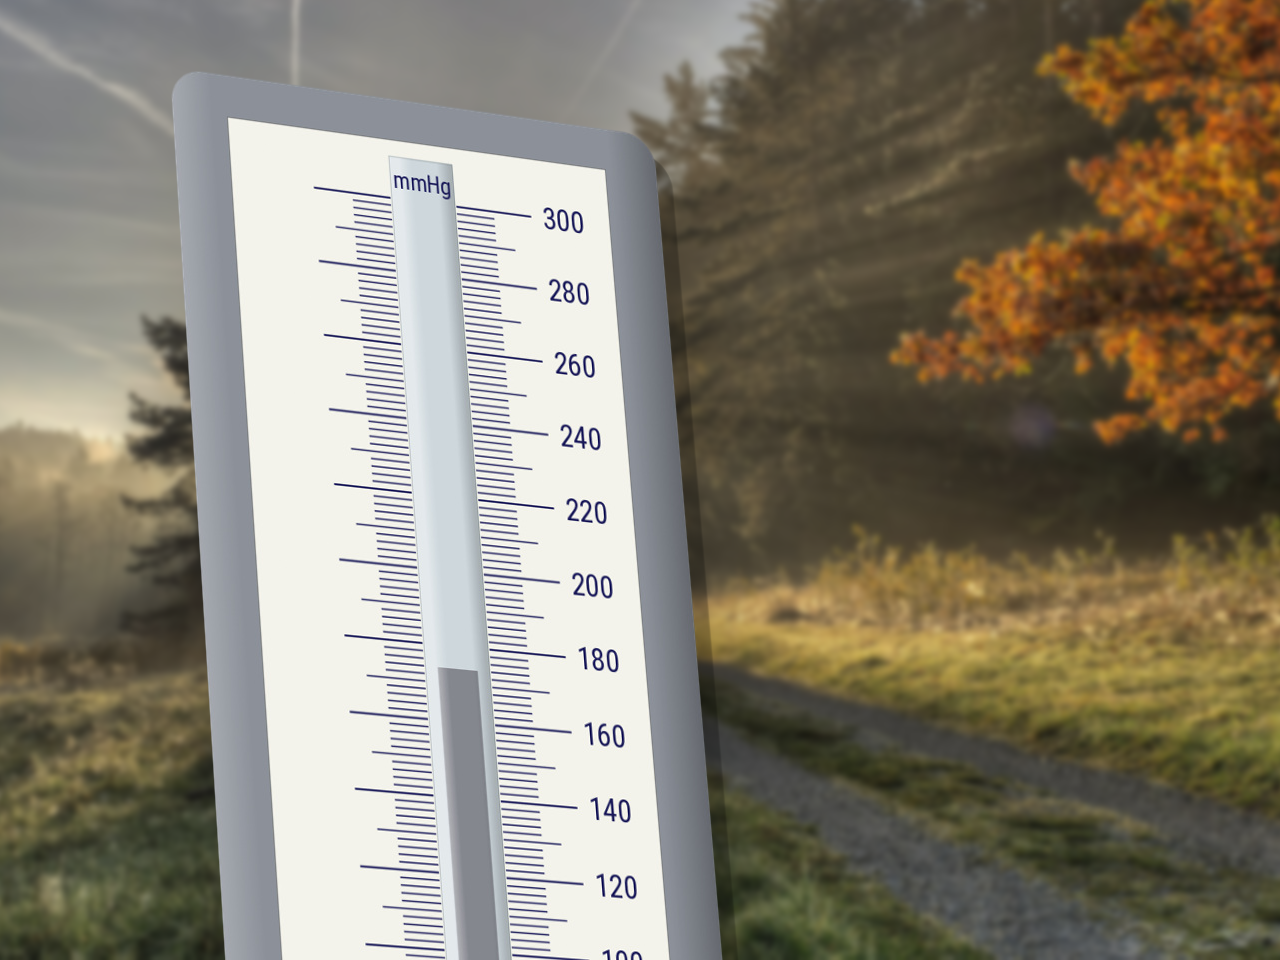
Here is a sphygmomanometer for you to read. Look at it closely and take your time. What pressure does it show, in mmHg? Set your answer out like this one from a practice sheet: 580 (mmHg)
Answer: 174 (mmHg)
